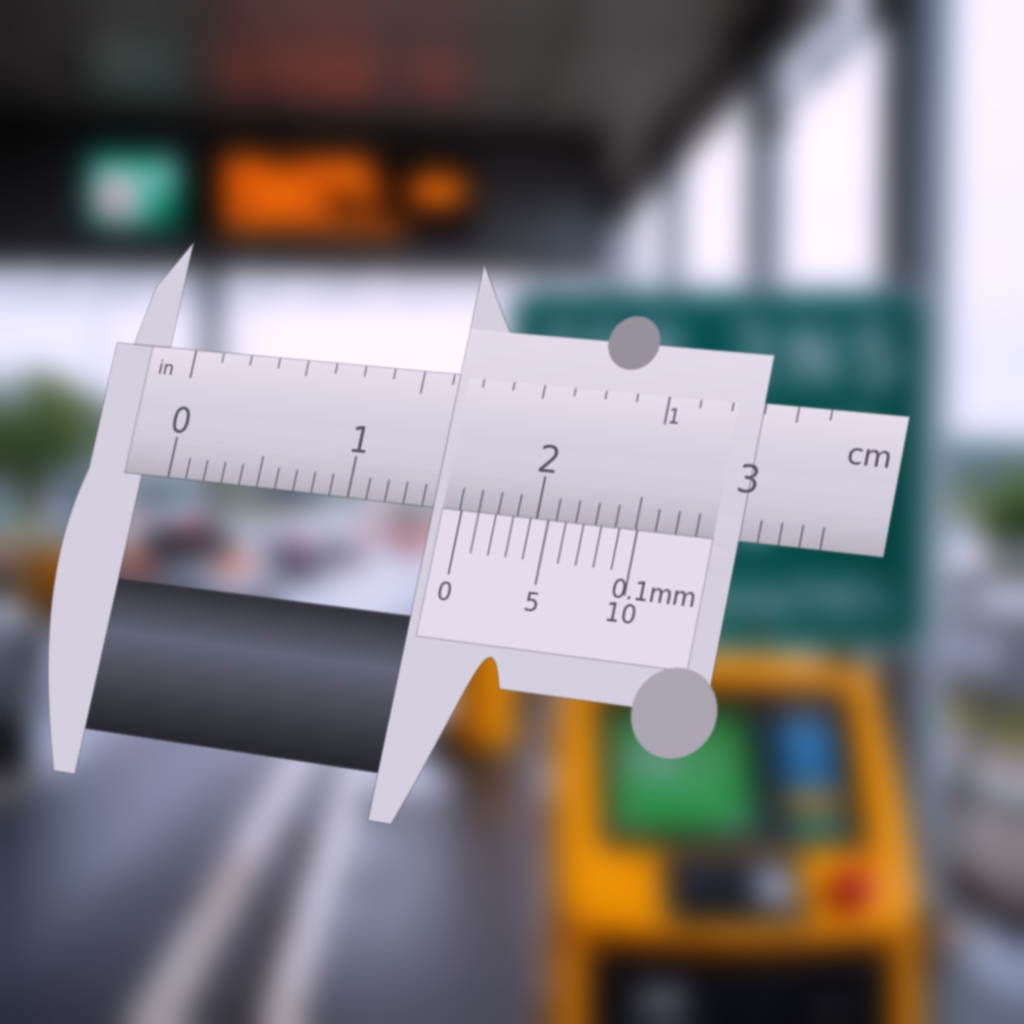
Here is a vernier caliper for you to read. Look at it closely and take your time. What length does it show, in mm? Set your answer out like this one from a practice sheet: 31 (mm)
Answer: 16.1 (mm)
